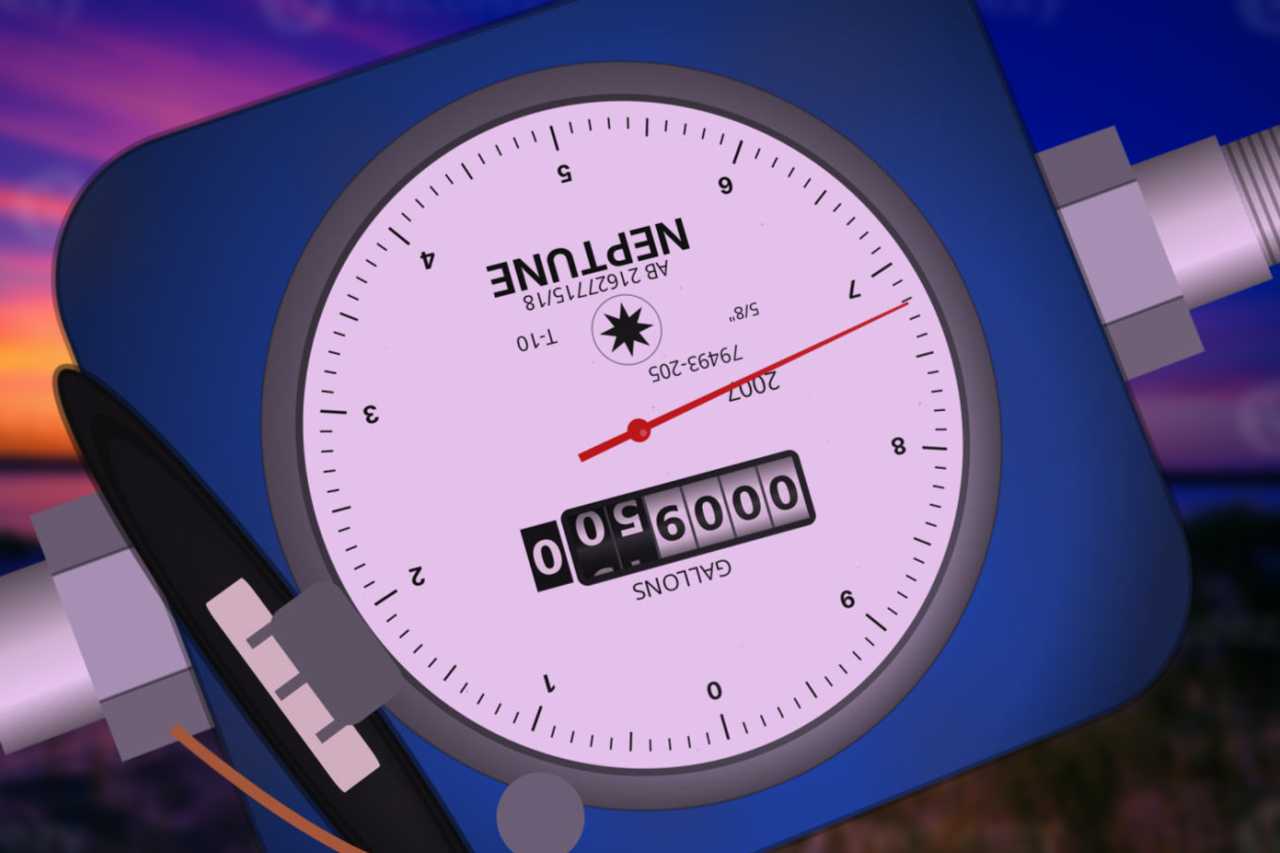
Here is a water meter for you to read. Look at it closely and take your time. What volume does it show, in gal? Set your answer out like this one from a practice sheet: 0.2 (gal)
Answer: 9497.2 (gal)
